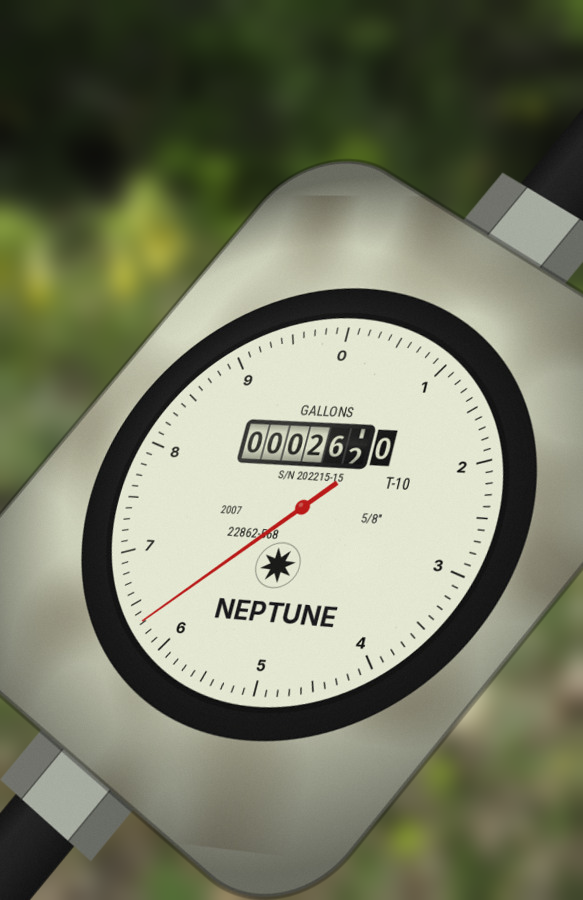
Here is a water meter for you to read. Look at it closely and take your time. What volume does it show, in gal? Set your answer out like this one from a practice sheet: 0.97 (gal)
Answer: 2616.3 (gal)
